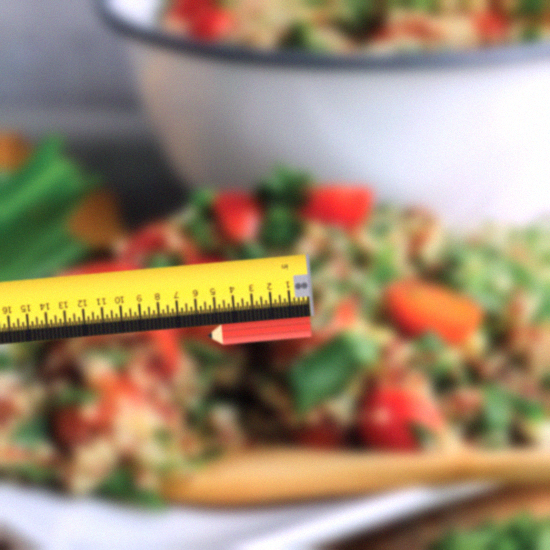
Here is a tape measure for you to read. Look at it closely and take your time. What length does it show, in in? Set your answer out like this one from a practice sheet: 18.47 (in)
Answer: 5.5 (in)
